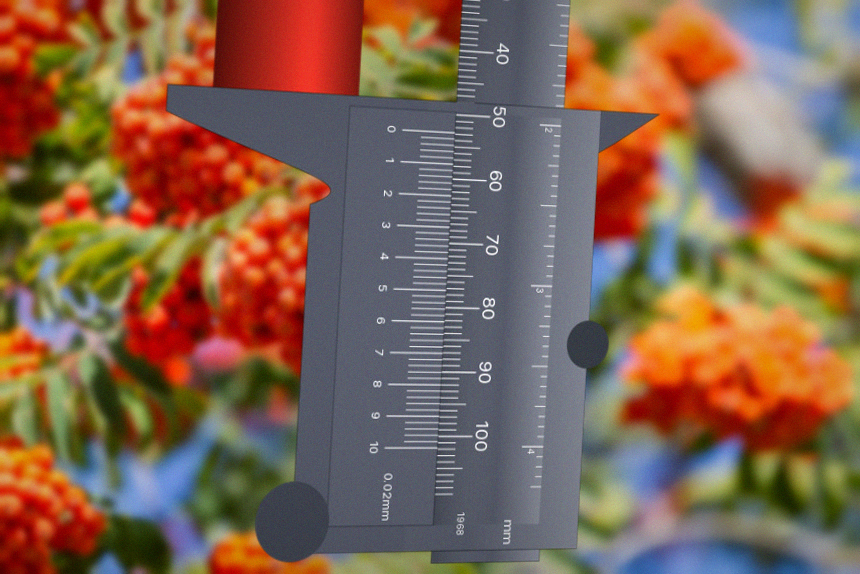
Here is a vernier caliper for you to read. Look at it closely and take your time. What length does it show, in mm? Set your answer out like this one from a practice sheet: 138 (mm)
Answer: 52.8 (mm)
